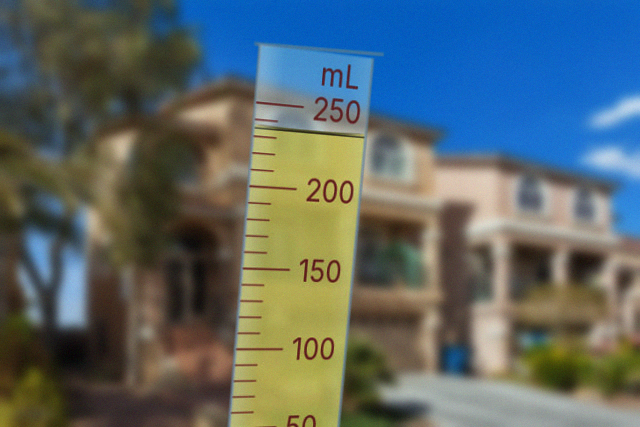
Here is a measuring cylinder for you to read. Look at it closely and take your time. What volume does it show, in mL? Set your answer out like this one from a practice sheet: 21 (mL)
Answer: 235 (mL)
